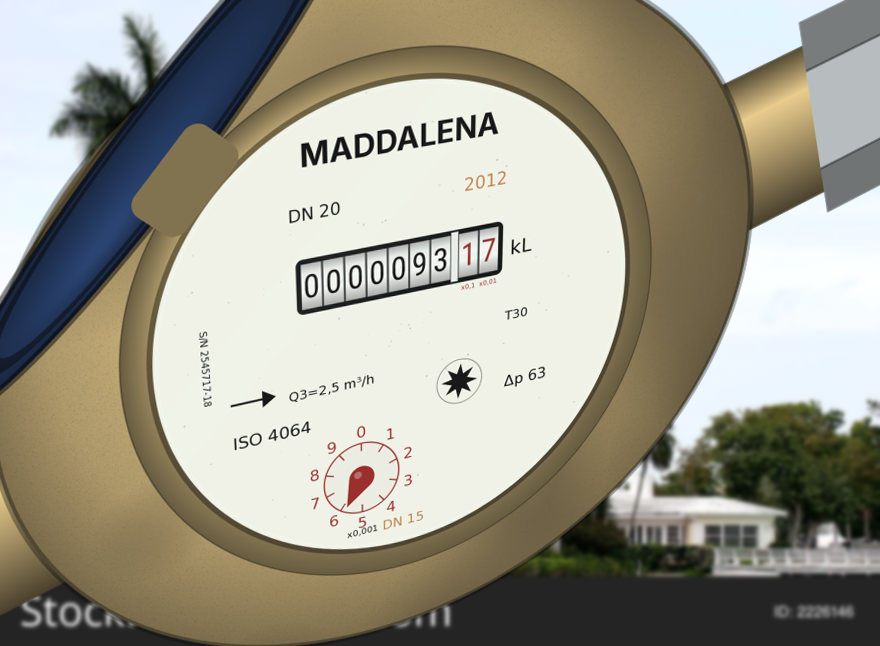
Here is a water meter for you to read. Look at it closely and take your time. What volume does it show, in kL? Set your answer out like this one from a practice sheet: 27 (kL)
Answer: 93.175 (kL)
